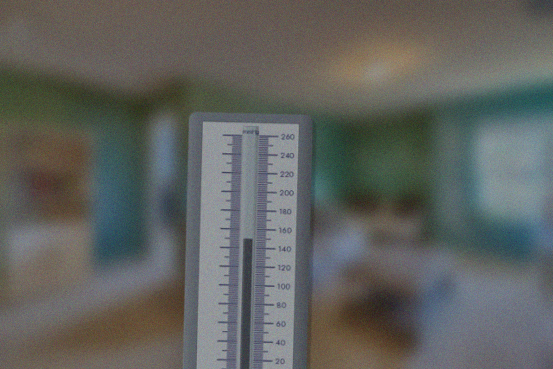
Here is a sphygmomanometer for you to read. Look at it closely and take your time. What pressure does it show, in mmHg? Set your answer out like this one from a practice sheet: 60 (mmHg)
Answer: 150 (mmHg)
